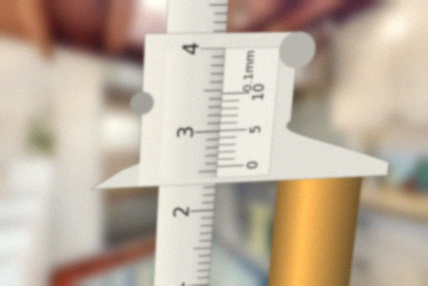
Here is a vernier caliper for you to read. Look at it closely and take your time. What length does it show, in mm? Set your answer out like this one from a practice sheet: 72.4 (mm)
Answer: 25.6 (mm)
